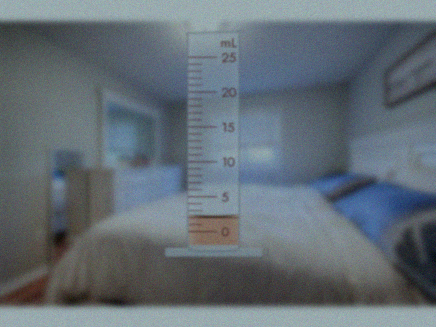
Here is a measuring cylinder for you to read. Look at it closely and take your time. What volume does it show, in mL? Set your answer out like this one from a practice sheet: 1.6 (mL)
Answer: 2 (mL)
